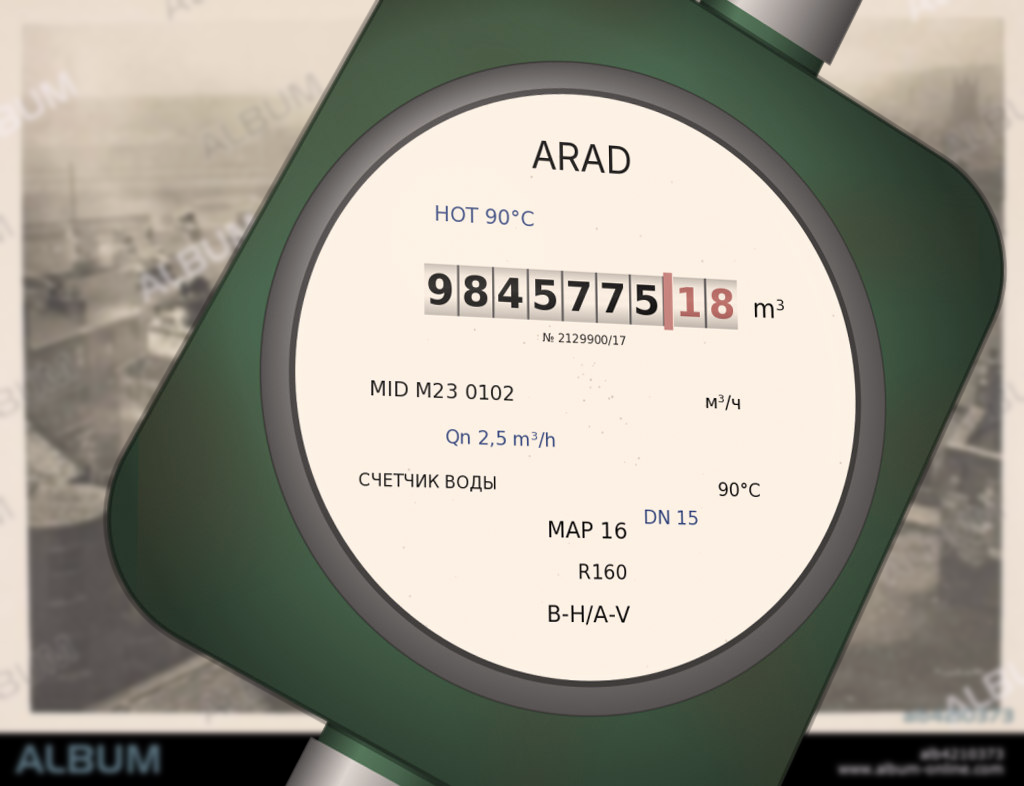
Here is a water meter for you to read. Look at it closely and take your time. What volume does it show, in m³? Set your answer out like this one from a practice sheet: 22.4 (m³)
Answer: 9845775.18 (m³)
